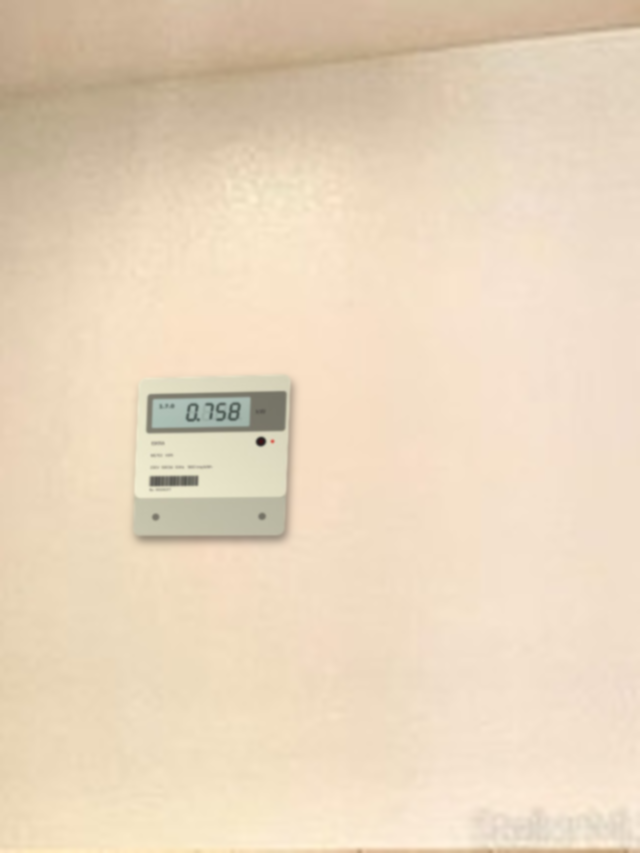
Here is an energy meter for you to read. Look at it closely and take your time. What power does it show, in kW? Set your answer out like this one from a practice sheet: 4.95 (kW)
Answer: 0.758 (kW)
